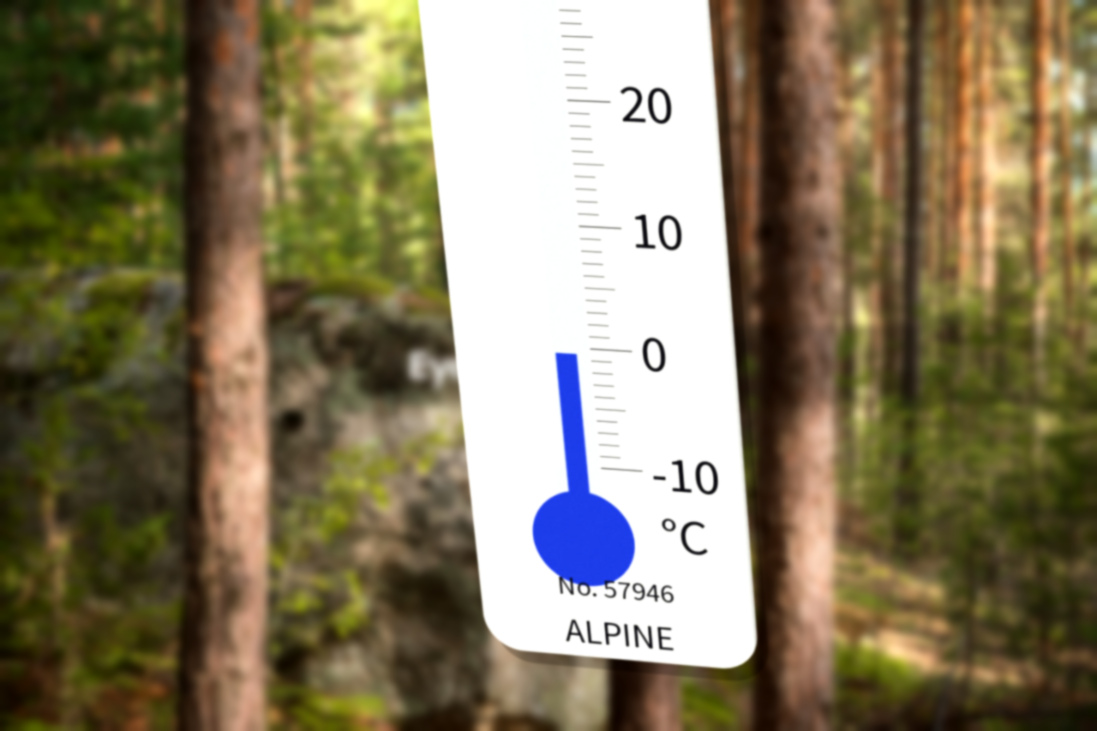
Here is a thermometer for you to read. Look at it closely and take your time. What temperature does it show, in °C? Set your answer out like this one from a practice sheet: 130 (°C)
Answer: -0.5 (°C)
